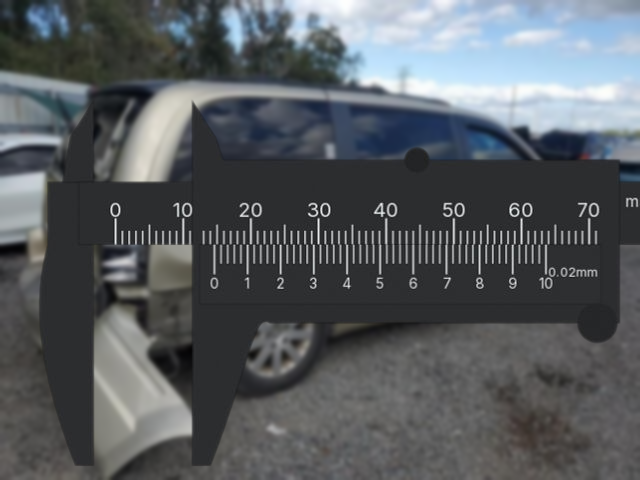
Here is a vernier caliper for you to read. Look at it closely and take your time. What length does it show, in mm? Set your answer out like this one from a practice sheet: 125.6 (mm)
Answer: 14.6 (mm)
